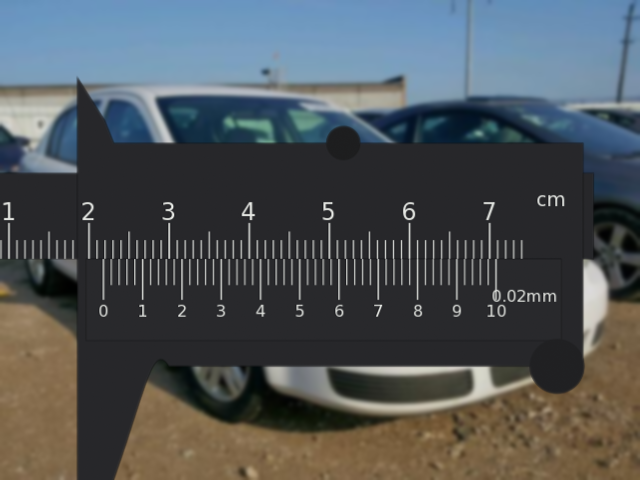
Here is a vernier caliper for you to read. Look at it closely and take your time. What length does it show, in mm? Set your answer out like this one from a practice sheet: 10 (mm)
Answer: 21.8 (mm)
